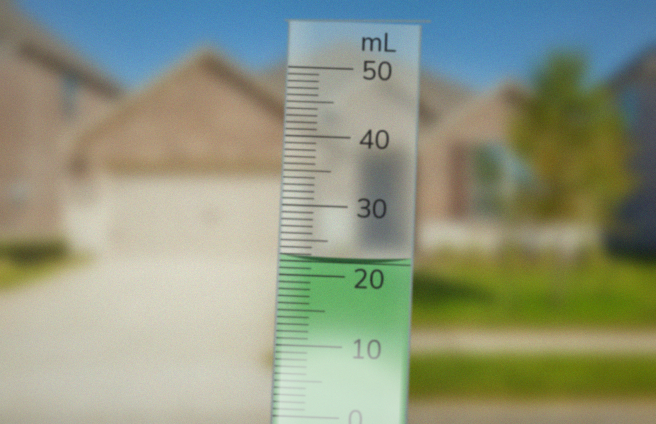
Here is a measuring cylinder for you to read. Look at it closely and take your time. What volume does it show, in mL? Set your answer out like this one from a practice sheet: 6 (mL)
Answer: 22 (mL)
